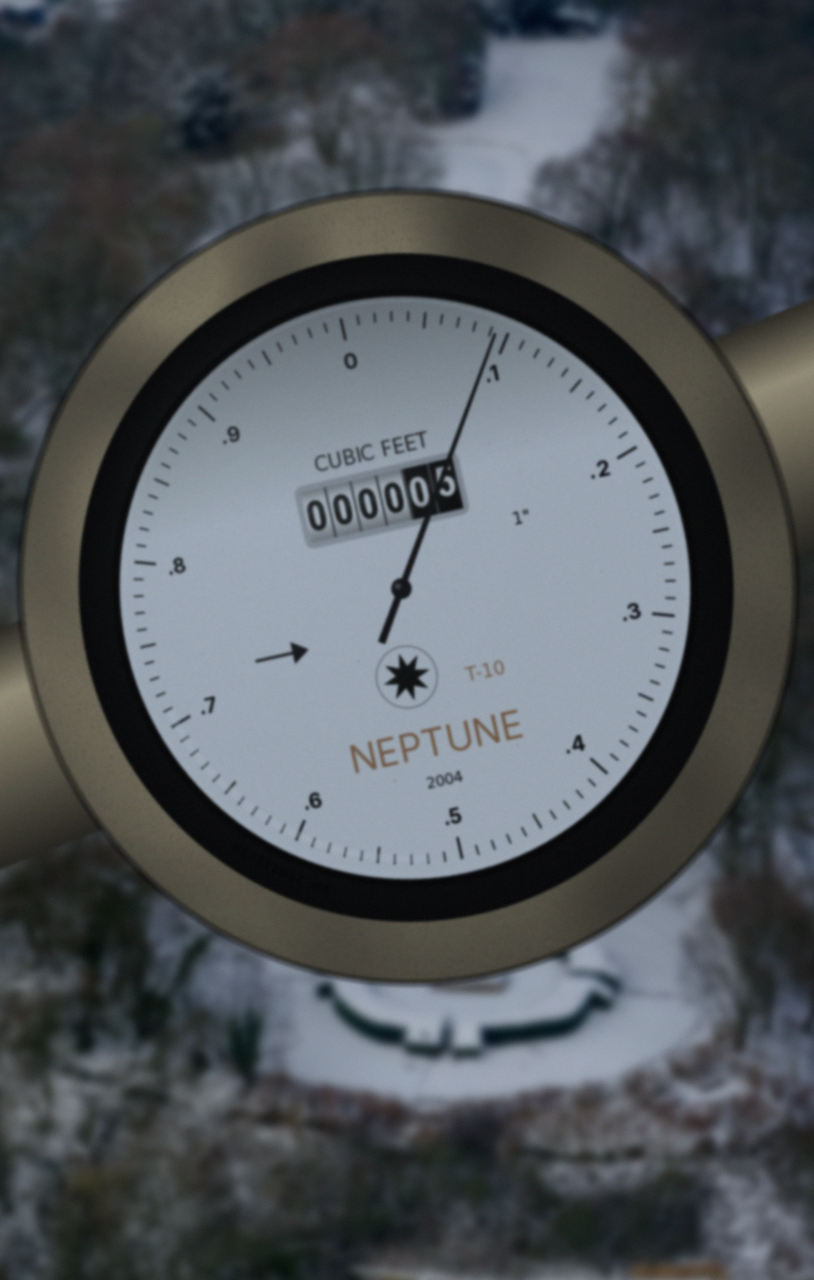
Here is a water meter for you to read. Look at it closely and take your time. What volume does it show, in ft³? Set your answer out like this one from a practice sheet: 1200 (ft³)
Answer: 5.09 (ft³)
